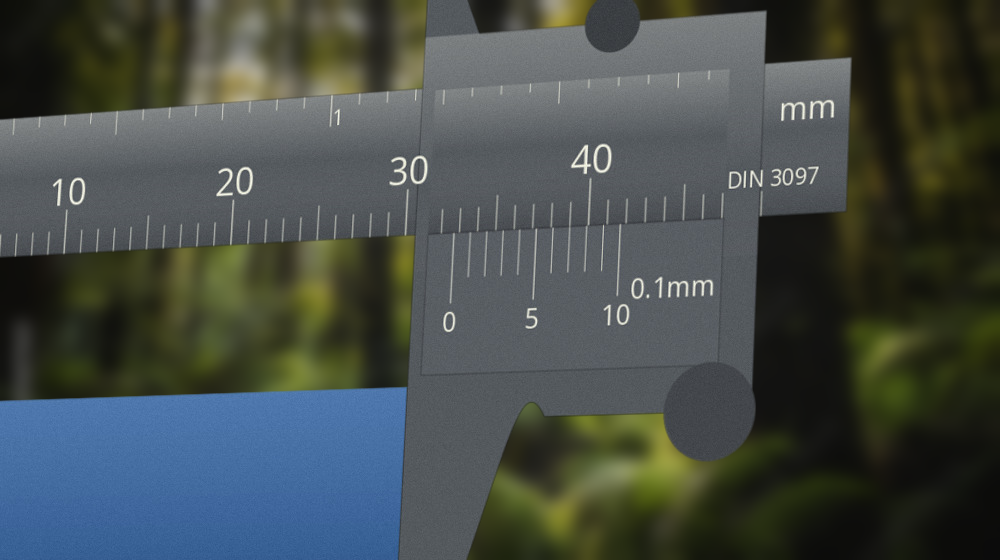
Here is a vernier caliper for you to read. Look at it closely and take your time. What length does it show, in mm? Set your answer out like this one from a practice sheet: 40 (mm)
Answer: 32.7 (mm)
